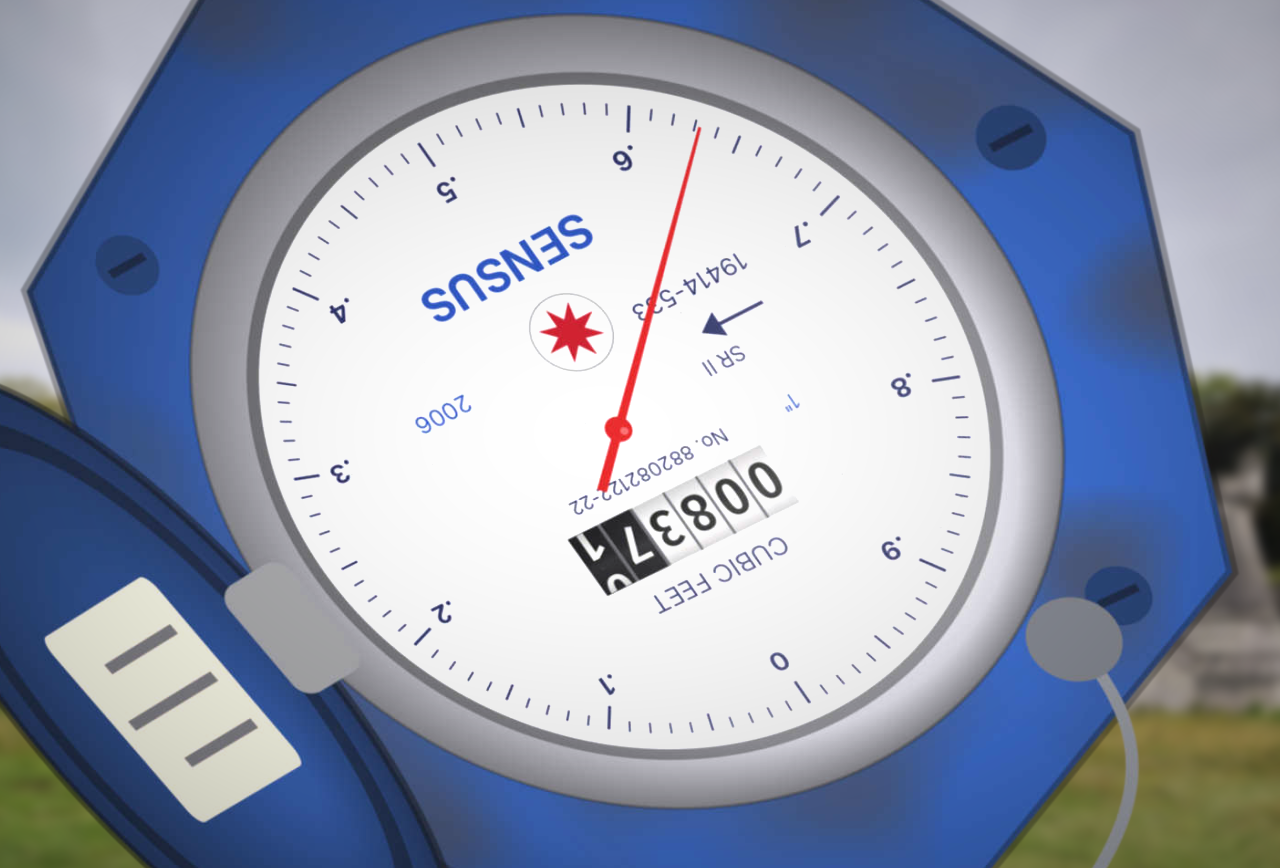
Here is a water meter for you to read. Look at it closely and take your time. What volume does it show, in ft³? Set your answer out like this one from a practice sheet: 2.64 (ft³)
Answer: 8370.63 (ft³)
